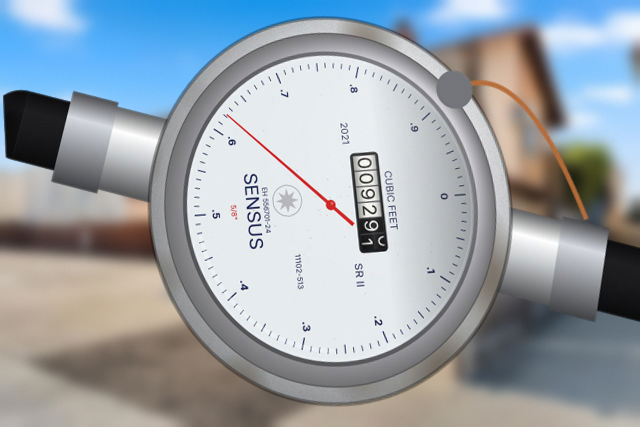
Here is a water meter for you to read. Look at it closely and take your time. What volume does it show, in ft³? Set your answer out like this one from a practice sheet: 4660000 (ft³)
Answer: 9290.62 (ft³)
